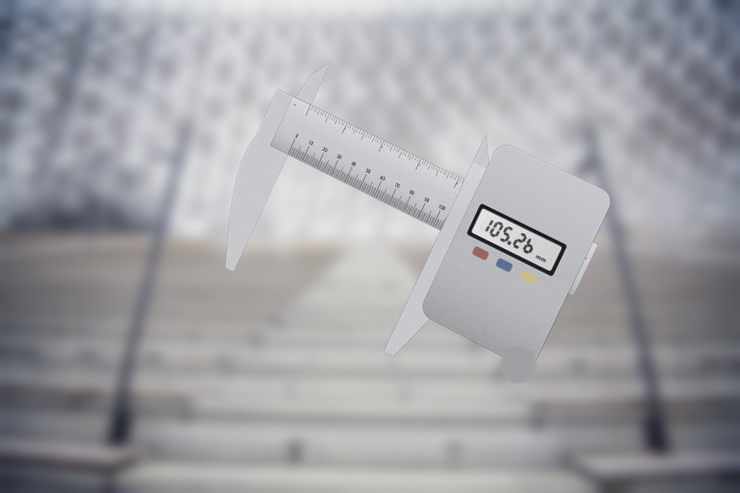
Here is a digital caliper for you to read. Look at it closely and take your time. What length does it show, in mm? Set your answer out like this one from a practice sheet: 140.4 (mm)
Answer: 105.26 (mm)
